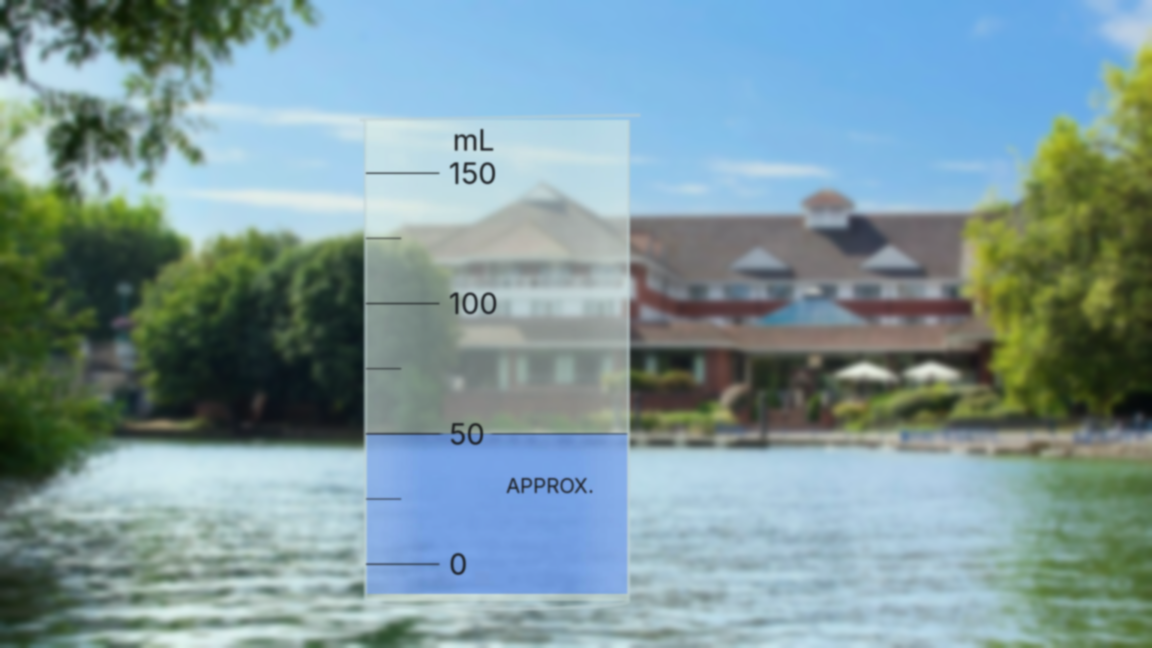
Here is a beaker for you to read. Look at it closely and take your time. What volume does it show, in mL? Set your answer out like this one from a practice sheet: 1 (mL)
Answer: 50 (mL)
